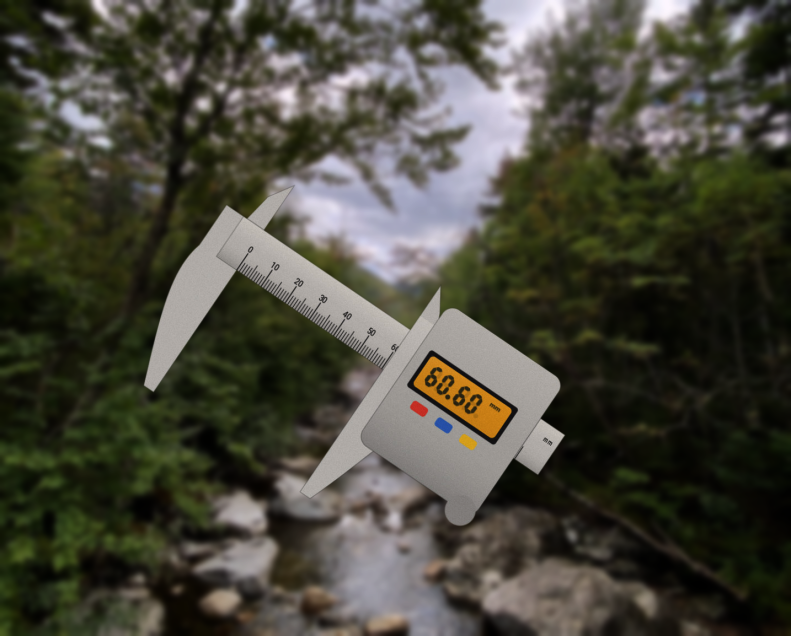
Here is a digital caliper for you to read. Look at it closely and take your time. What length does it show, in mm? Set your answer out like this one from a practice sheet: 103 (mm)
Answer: 60.60 (mm)
